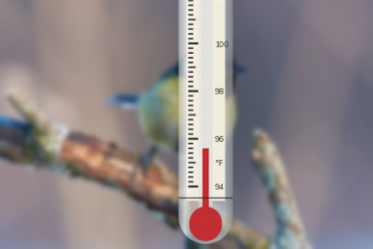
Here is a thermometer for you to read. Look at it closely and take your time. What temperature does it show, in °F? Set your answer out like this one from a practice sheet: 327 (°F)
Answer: 95.6 (°F)
